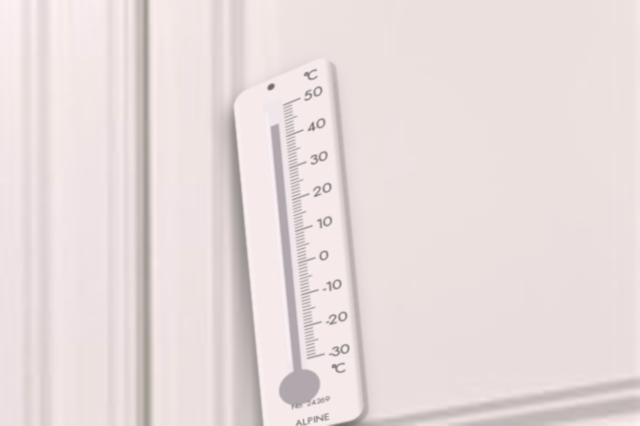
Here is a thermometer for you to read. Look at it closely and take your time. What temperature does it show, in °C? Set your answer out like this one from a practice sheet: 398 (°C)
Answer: 45 (°C)
